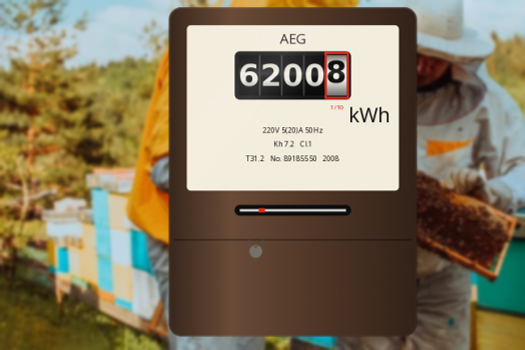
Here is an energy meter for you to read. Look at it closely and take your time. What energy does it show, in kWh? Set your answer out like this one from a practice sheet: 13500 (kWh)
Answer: 6200.8 (kWh)
